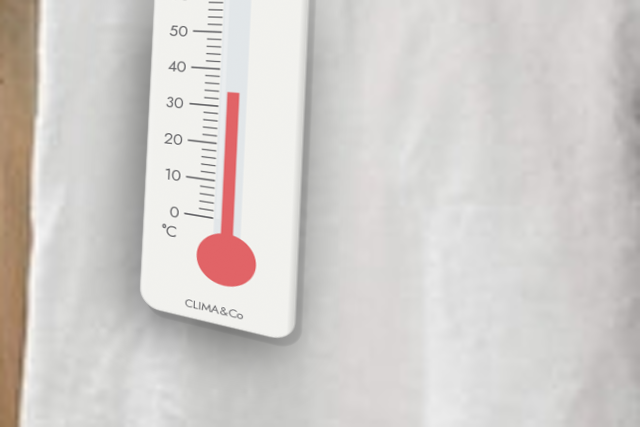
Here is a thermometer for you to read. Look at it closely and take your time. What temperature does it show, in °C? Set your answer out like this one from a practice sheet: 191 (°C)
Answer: 34 (°C)
